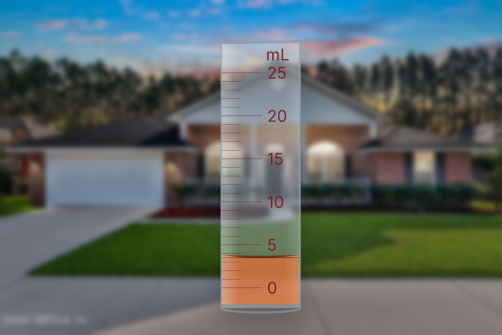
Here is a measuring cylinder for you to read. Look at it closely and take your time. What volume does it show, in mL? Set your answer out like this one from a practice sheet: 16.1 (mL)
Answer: 3.5 (mL)
